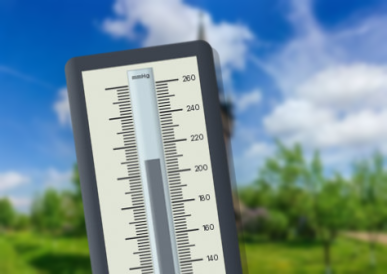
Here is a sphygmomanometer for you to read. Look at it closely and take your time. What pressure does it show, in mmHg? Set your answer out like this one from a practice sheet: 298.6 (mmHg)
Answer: 210 (mmHg)
